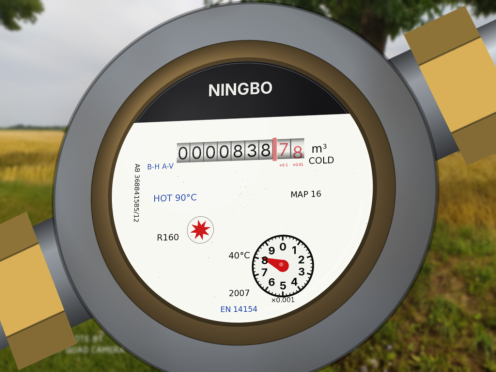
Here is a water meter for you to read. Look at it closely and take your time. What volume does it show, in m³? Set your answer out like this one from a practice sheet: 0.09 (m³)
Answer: 838.778 (m³)
